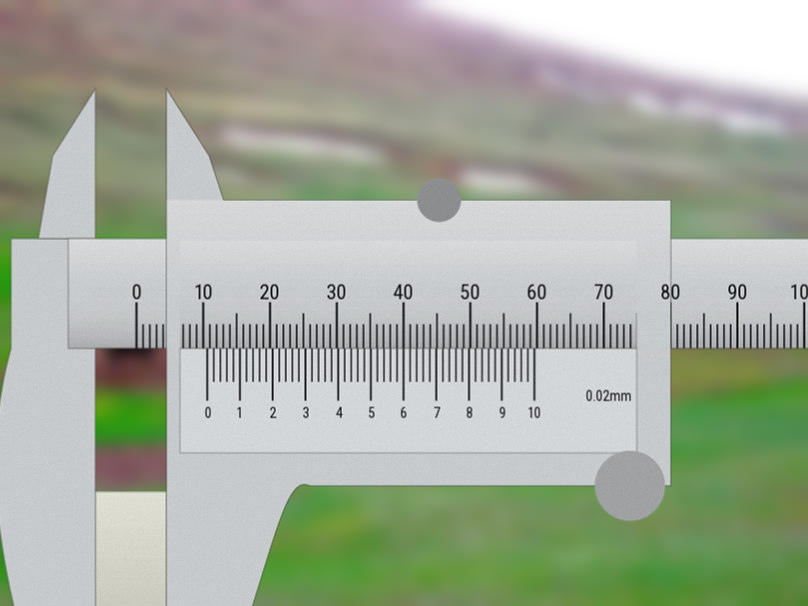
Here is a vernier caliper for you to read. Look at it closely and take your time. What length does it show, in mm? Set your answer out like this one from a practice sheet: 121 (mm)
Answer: 10.6 (mm)
